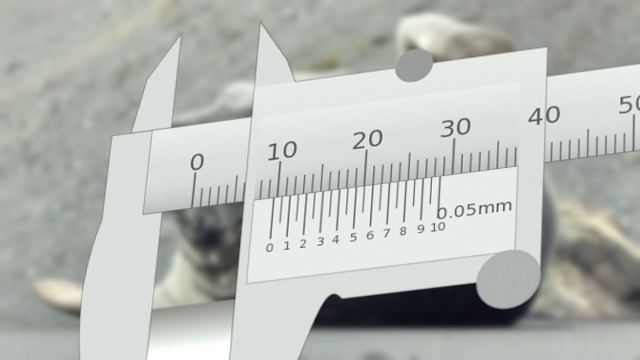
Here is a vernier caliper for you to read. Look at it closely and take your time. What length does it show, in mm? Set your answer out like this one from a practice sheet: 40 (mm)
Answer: 9.6 (mm)
